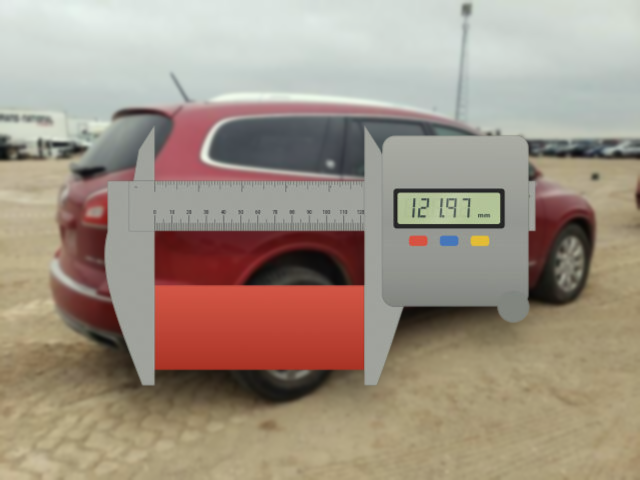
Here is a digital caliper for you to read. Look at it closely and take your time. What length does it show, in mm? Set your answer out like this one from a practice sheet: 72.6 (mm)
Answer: 121.97 (mm)
